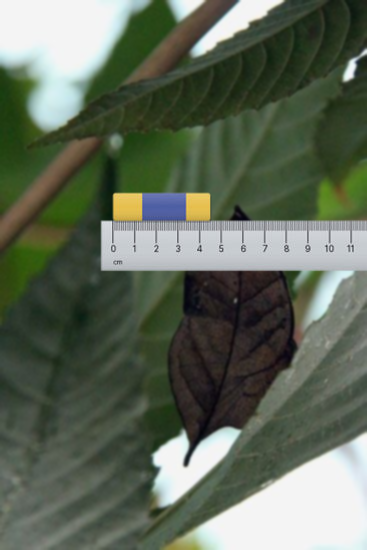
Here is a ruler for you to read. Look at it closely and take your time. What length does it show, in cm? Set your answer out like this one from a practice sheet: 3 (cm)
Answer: 4.5 (cm)
